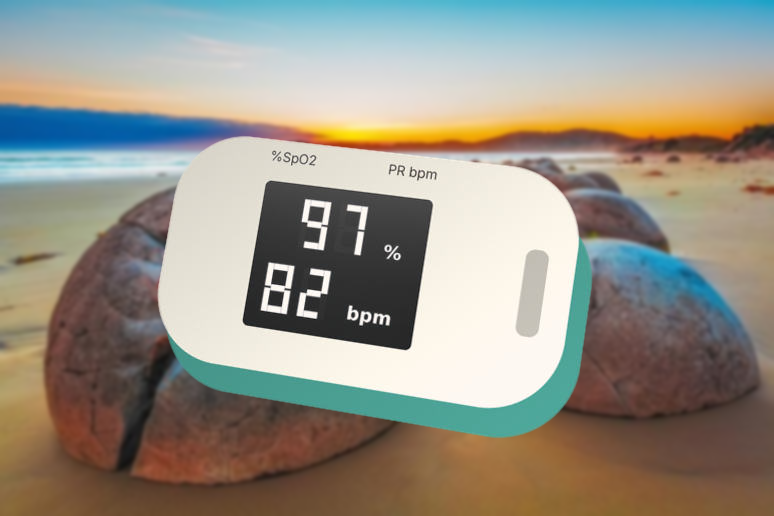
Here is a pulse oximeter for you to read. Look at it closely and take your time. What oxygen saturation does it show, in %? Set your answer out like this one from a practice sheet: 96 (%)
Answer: 97 (%)
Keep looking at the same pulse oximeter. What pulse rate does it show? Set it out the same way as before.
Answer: 82 (bpm)
